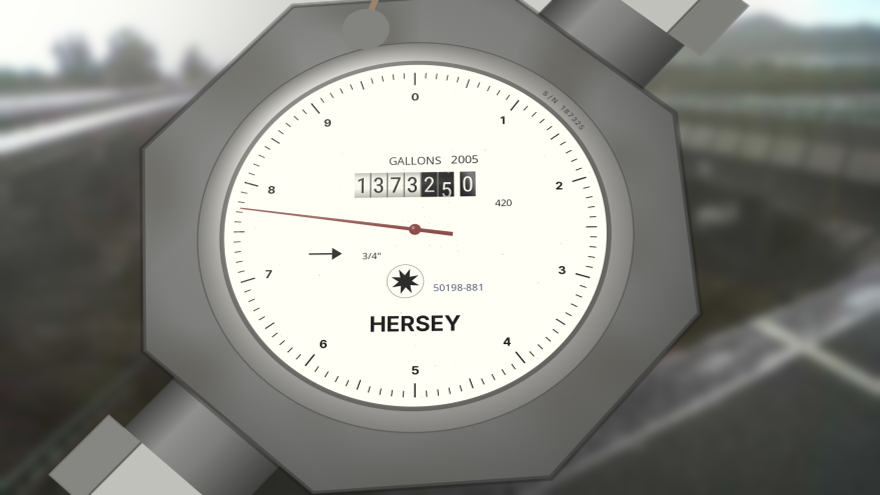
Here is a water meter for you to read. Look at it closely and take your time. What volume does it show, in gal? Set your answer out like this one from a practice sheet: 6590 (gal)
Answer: 1373247.7 (gal)
